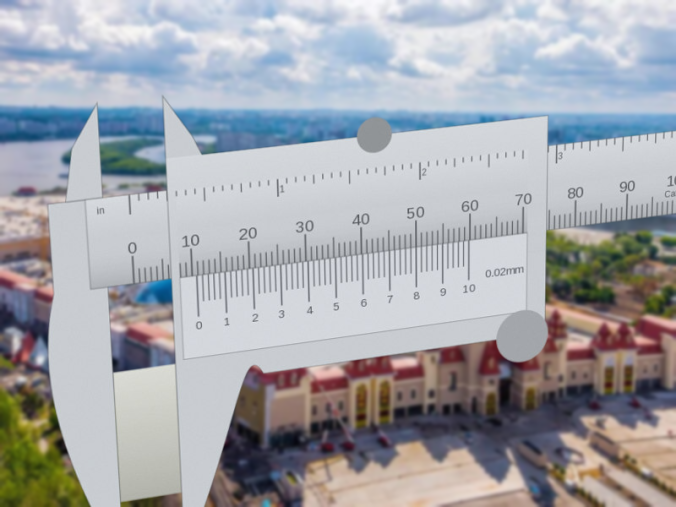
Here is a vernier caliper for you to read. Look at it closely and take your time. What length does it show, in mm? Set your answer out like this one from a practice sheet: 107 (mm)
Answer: 10.8 (mm)
